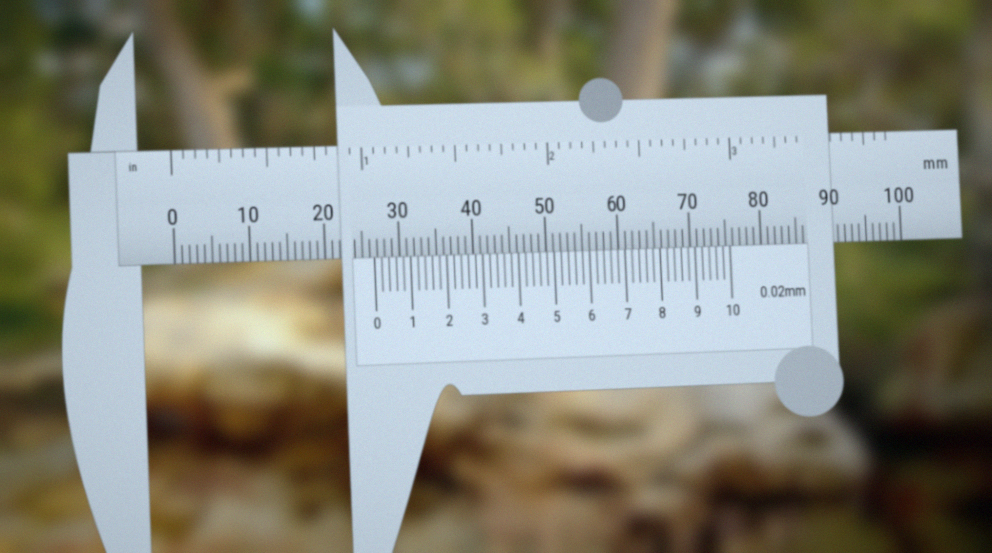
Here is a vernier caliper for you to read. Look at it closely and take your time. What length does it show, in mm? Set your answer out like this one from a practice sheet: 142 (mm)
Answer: 26.6 (mm)
